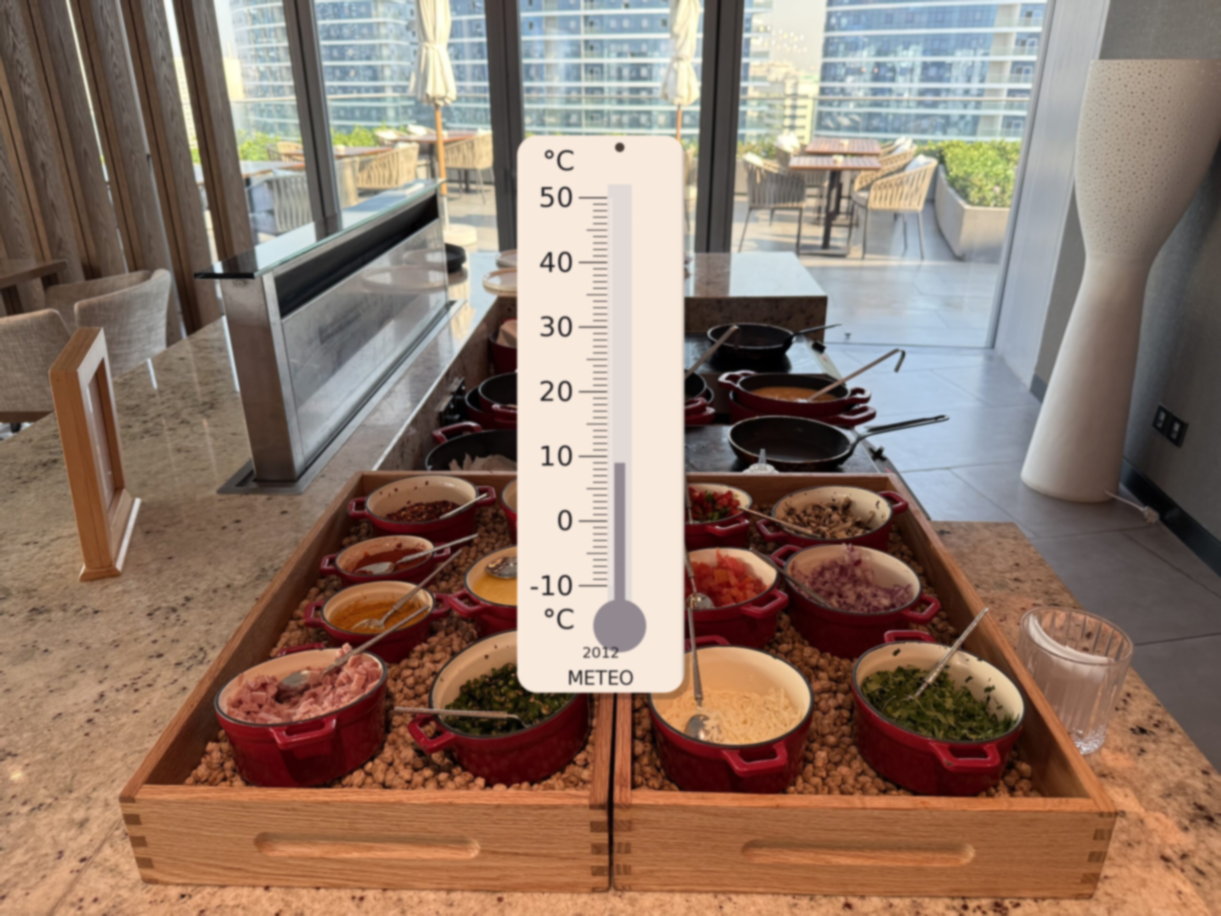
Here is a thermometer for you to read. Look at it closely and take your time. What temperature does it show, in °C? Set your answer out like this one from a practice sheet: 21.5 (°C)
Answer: 9 (°C)
